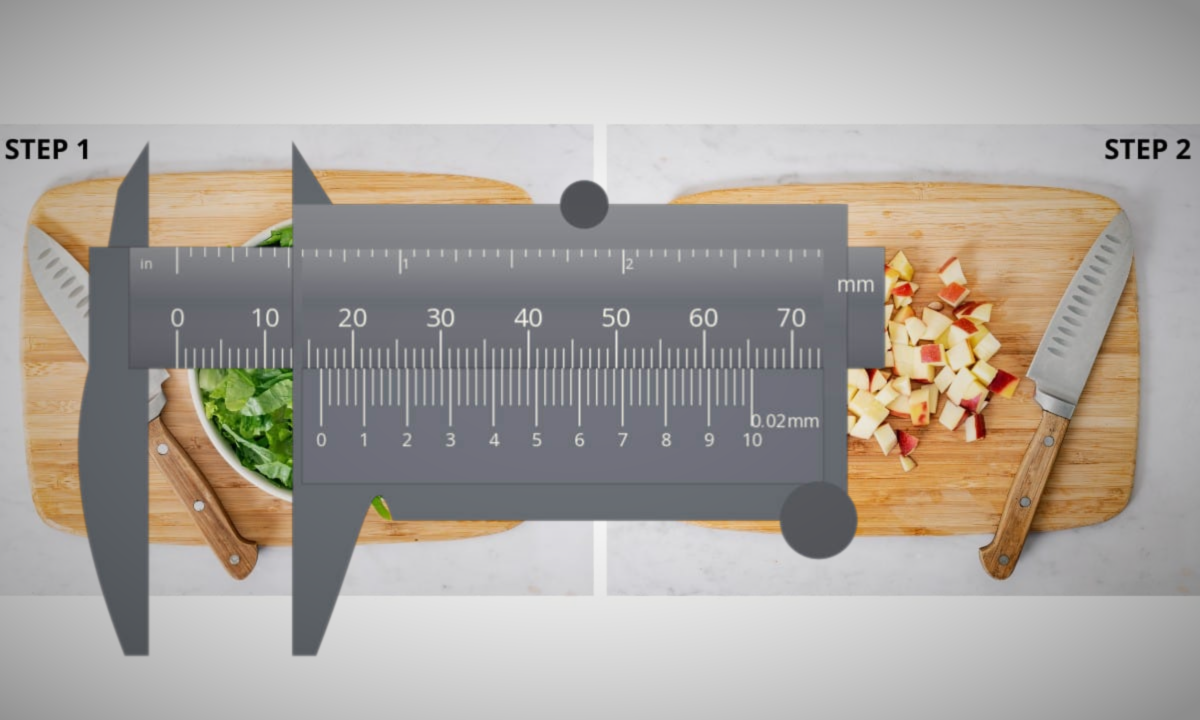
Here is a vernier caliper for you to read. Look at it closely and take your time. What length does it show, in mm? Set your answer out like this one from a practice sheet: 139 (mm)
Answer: 16.4 (mm)
